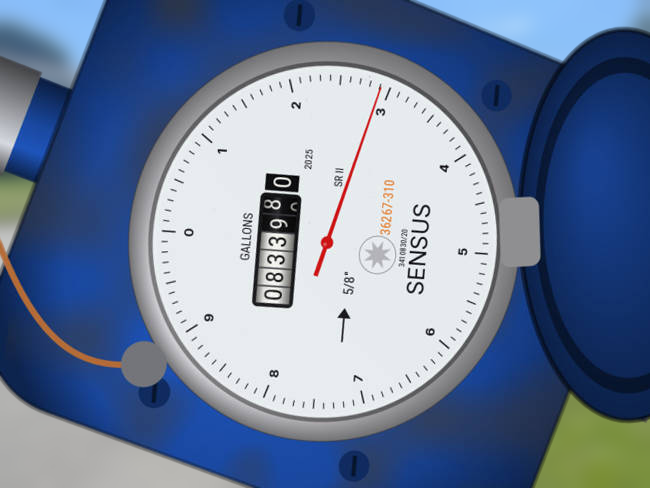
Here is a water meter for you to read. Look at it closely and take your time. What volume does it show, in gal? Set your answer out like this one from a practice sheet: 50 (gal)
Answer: 833982.9 (gal)
